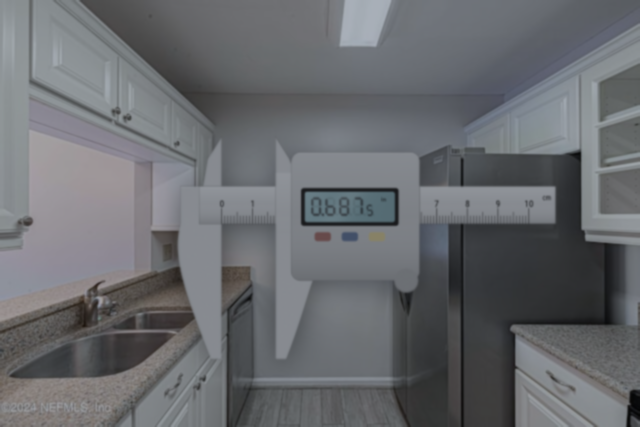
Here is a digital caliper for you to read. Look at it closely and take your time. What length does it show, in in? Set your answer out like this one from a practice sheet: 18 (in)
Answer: 0.6875 (in)
